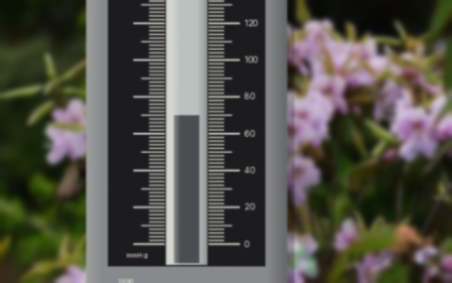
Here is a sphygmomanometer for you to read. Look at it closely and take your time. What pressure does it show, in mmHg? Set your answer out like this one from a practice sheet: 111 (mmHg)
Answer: 70 (mmHg)
